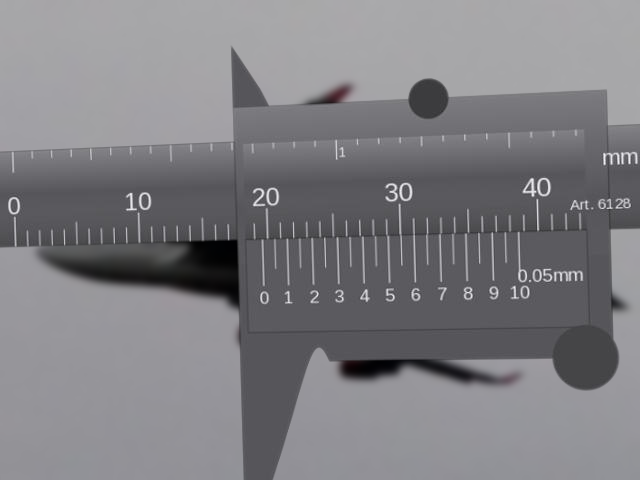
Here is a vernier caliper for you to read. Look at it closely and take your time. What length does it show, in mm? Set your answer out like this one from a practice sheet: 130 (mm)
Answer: 19.6 (mm)
